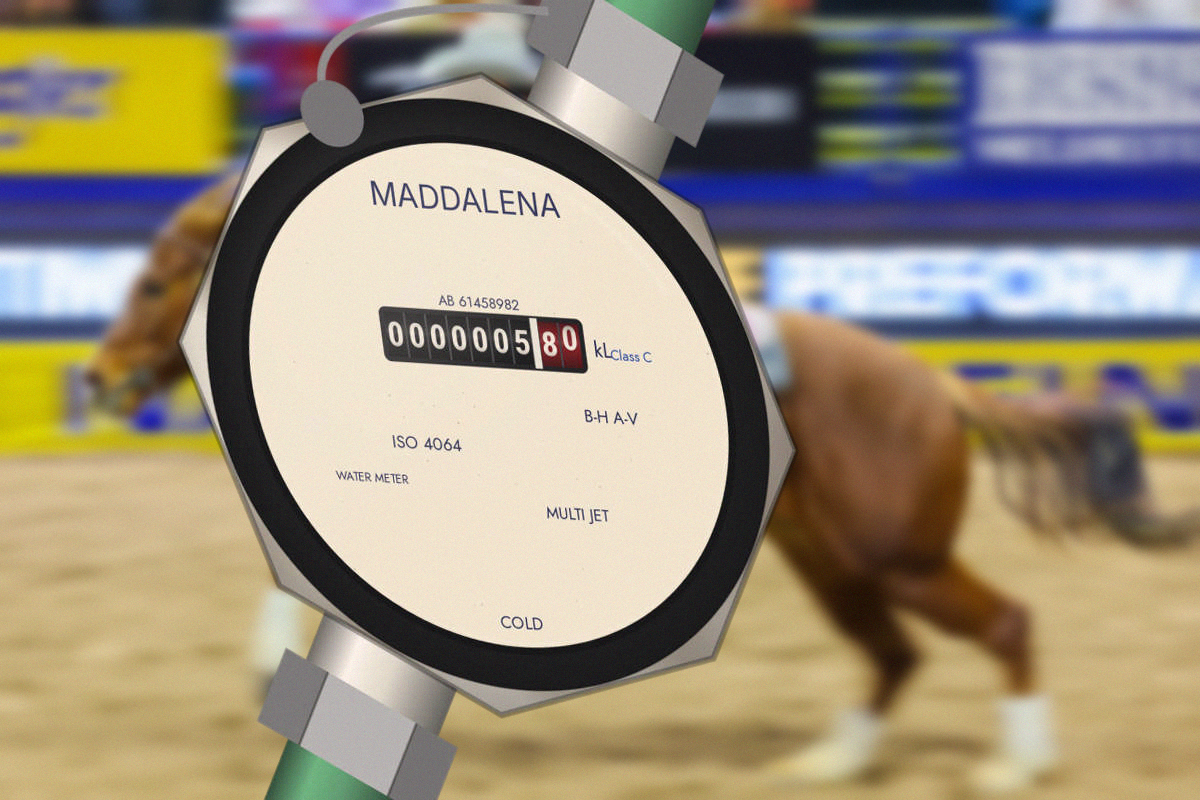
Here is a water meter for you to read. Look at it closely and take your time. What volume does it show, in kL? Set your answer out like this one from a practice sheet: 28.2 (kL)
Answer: 5.80 (kL)
